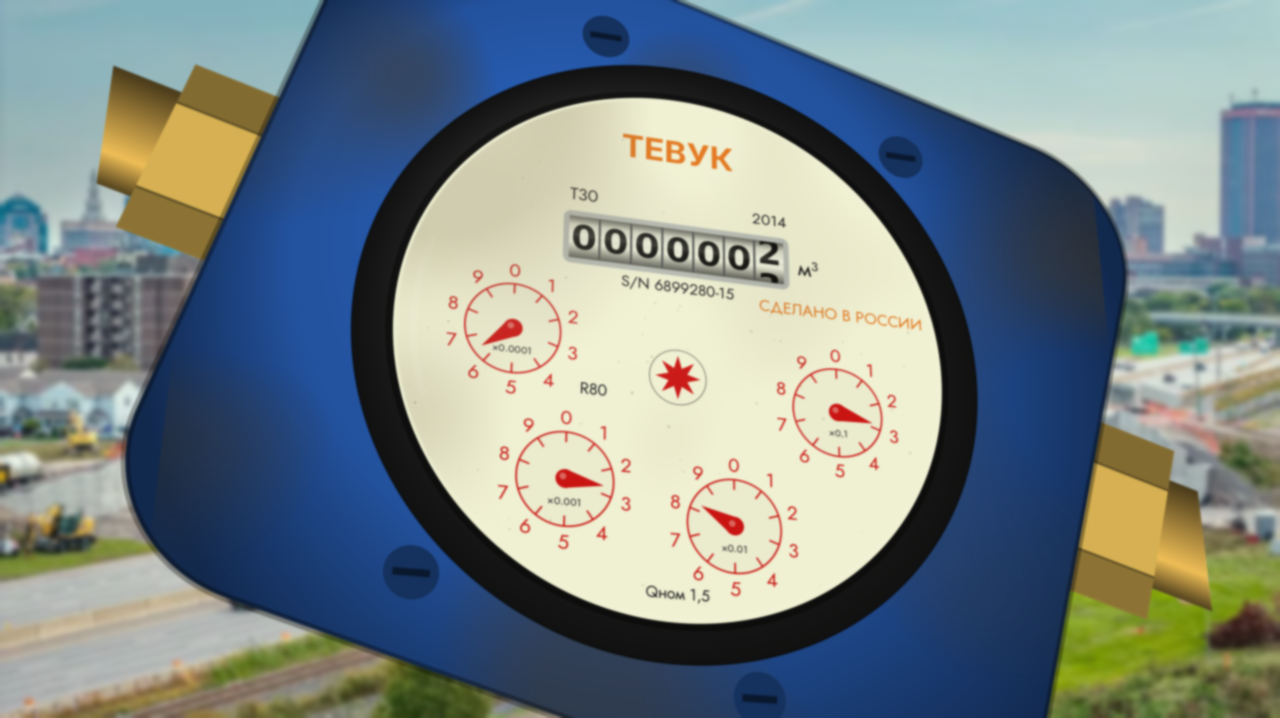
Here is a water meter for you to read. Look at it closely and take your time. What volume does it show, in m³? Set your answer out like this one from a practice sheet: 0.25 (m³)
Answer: 2.2826 (m³)
